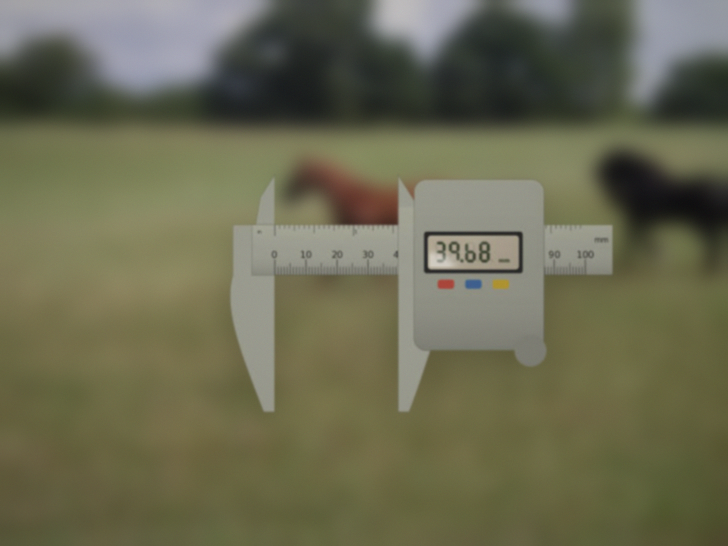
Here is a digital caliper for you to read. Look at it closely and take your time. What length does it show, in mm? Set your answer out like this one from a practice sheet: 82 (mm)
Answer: 39.68 (mm)
